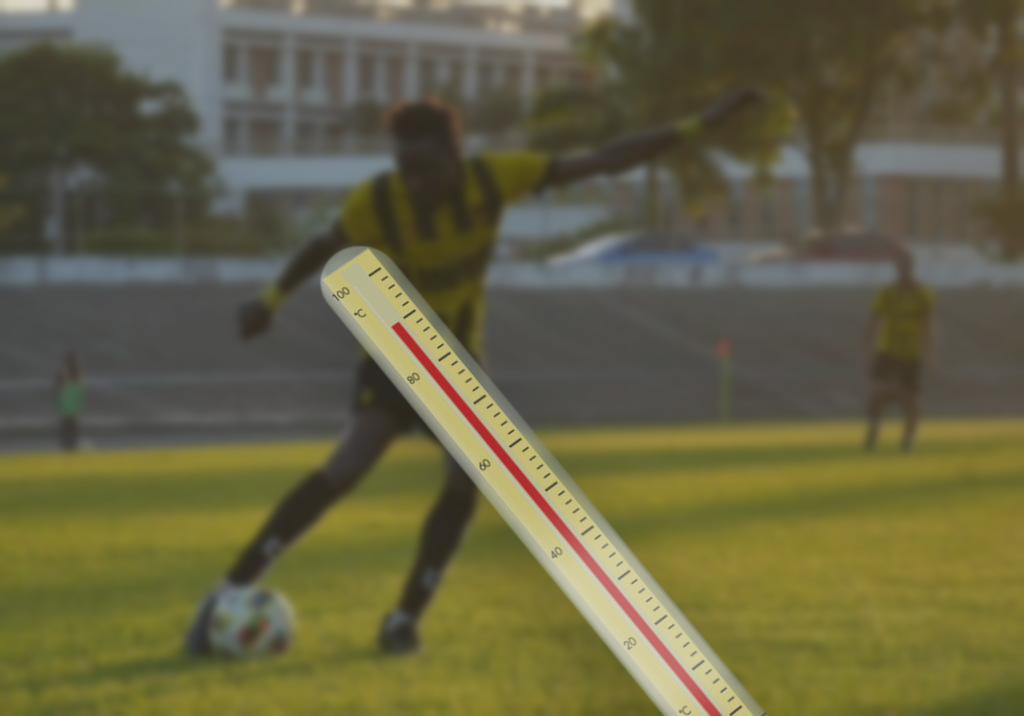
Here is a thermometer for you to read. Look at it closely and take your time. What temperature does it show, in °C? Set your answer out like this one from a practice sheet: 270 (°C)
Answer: 90 (°C)
